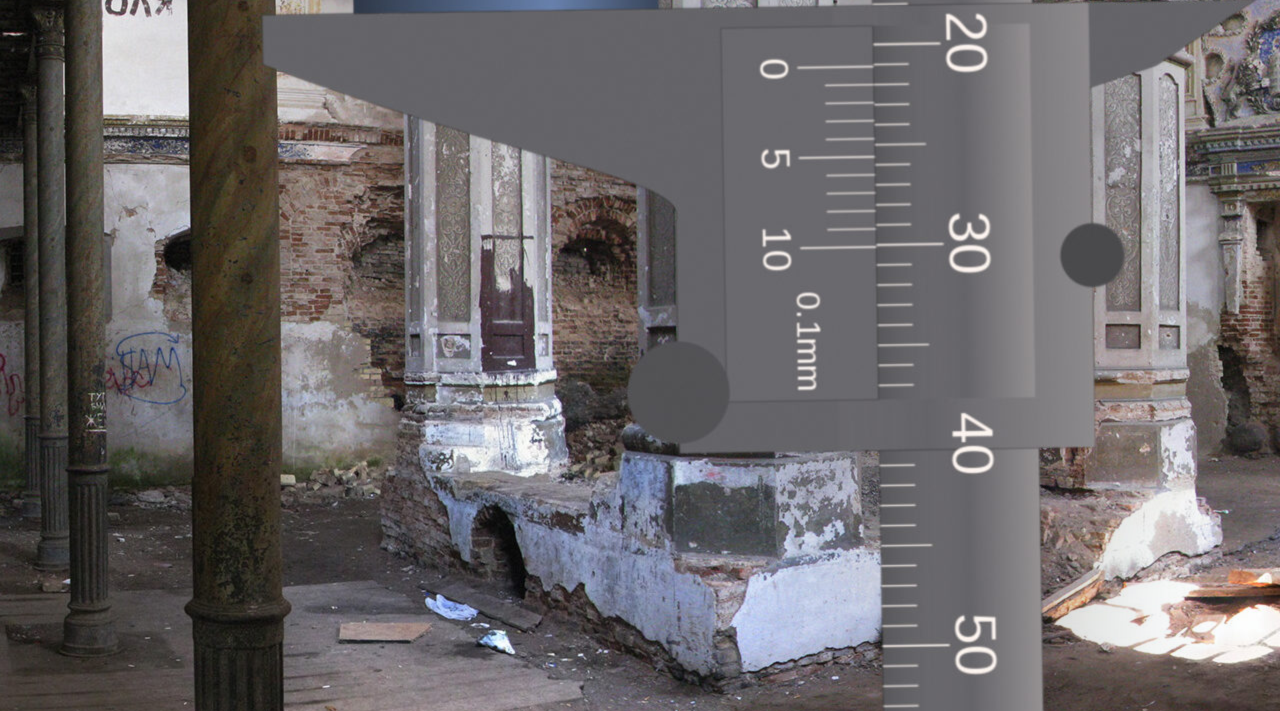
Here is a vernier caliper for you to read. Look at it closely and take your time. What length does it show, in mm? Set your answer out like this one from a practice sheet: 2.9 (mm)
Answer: 21.1 (mm)
